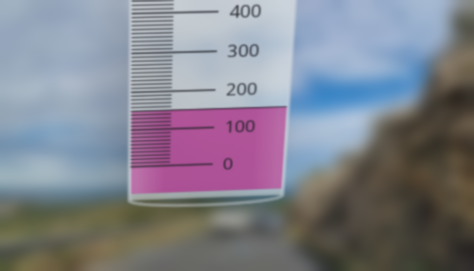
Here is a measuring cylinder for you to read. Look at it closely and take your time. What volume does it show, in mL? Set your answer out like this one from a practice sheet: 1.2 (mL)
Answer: 150 (mL)
